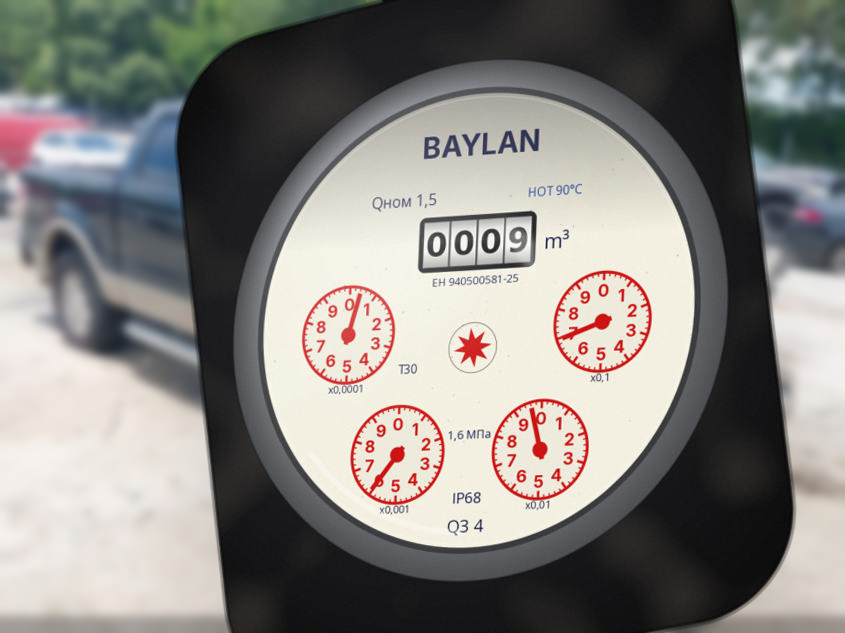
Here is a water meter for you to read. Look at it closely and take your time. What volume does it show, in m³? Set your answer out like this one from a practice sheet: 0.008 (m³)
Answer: 9.6960 (m³)
